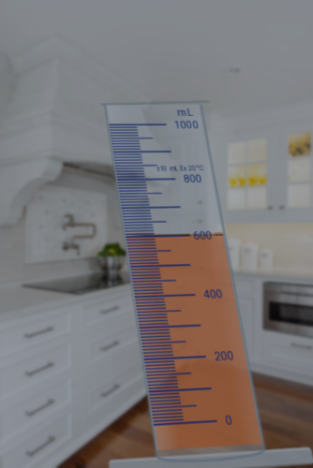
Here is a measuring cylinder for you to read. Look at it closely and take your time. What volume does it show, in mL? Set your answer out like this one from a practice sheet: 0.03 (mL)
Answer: 600 (mL)
